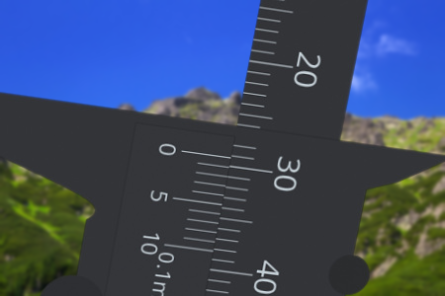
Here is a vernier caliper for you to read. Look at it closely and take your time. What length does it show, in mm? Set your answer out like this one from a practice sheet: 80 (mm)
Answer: 29.2 (mm)
